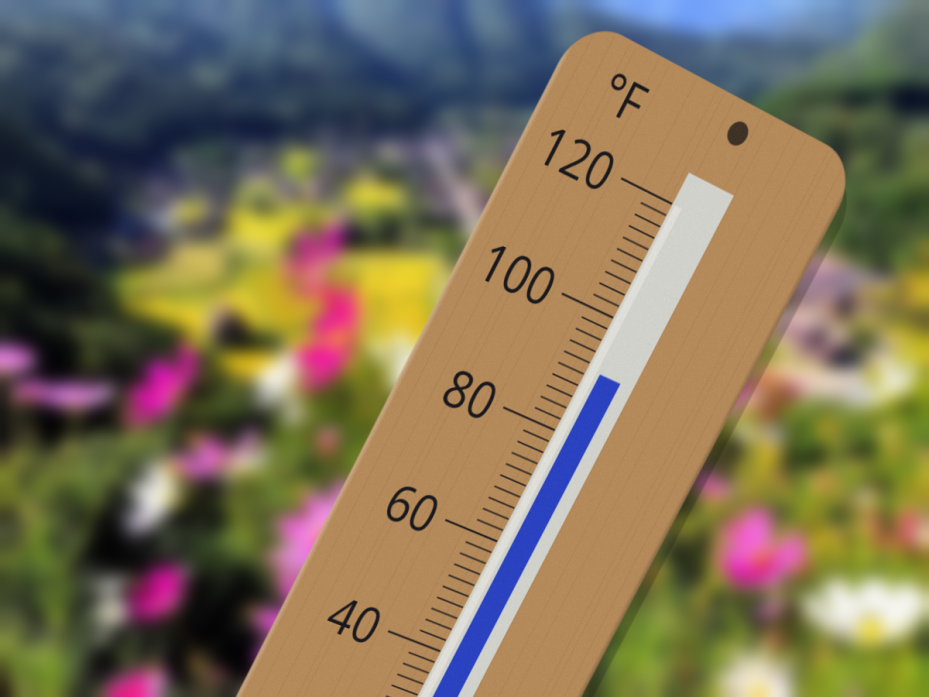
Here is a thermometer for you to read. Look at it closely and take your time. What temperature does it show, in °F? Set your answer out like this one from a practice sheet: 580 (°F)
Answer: 91 (°F)
